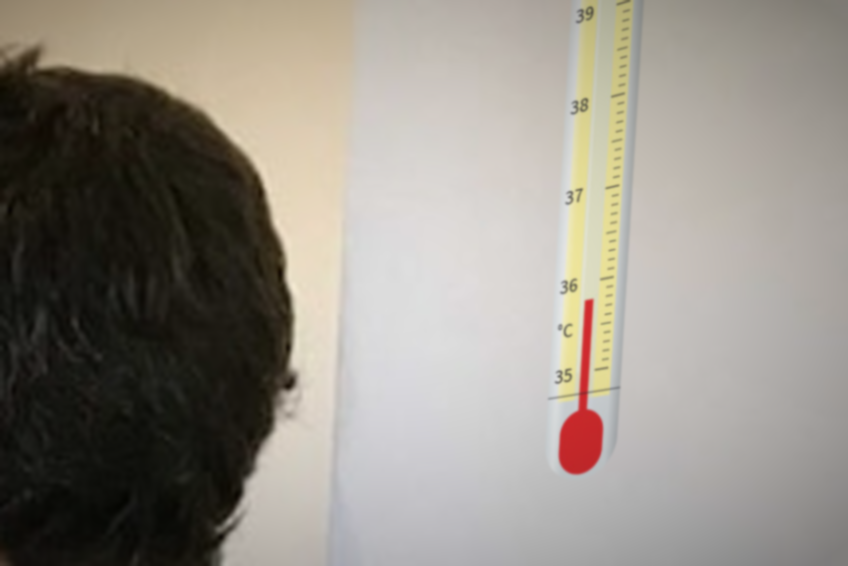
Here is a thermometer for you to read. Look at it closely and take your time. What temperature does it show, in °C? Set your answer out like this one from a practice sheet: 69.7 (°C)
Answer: 35.8 (°C)
